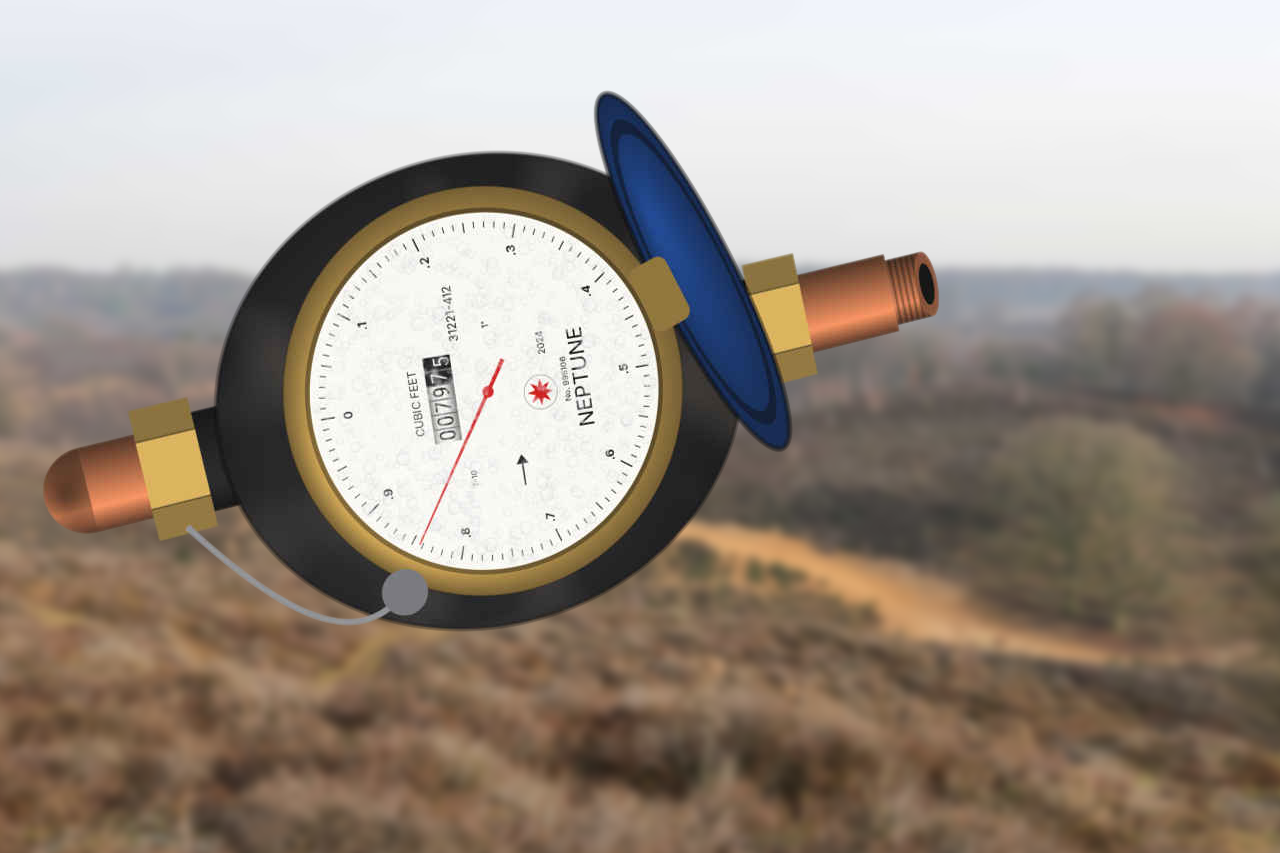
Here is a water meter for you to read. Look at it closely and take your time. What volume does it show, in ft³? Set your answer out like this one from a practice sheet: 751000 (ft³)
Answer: 7974.84 (ft³)
